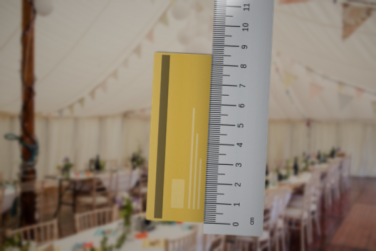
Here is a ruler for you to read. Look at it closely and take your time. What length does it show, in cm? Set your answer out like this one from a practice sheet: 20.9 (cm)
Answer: 8.5 (cm)
